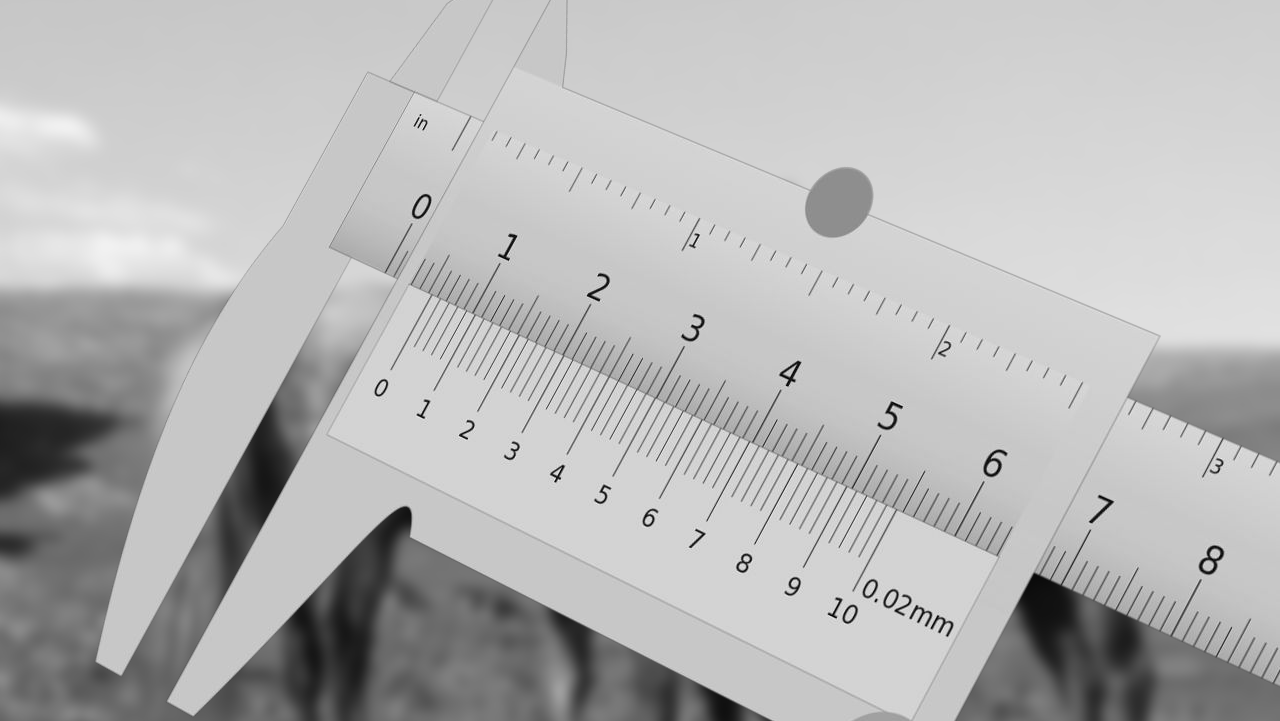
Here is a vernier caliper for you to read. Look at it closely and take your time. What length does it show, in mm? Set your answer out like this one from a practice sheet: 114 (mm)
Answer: 5.4 (mm)
